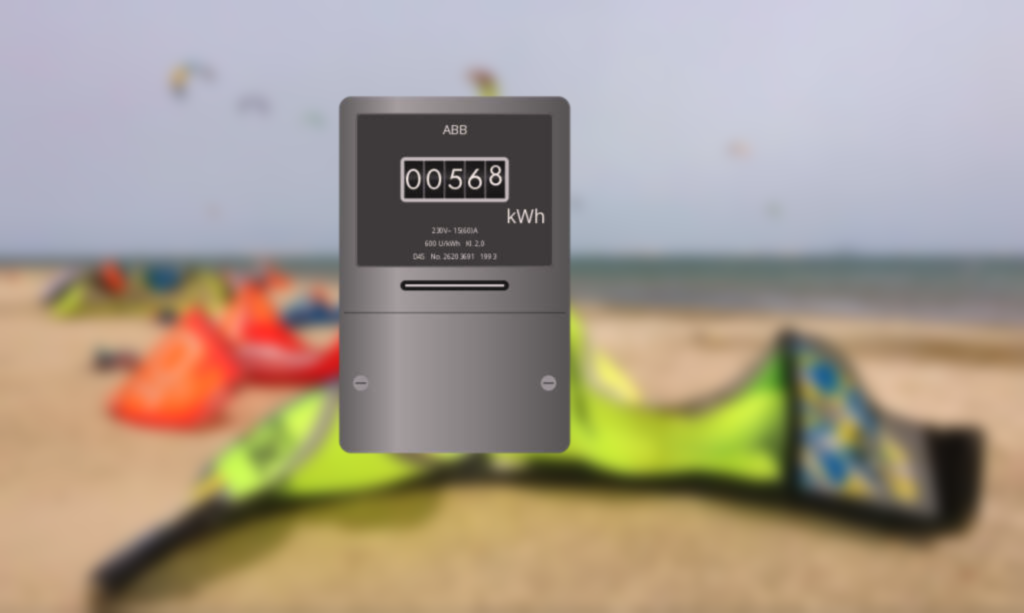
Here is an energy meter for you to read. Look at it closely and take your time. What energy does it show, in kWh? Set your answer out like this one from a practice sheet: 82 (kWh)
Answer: 568 (kWh)
